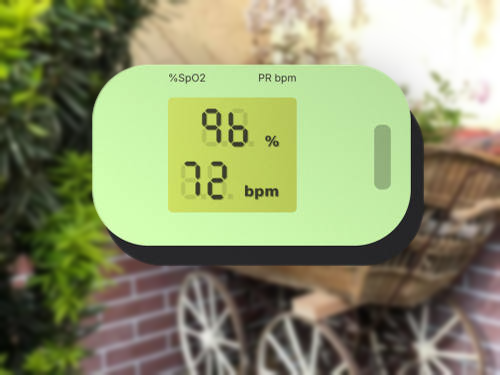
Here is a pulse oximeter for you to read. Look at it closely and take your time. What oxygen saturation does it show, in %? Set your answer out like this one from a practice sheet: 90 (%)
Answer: 96 (%)
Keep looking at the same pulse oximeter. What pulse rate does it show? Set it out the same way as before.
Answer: 72 (bpm)
